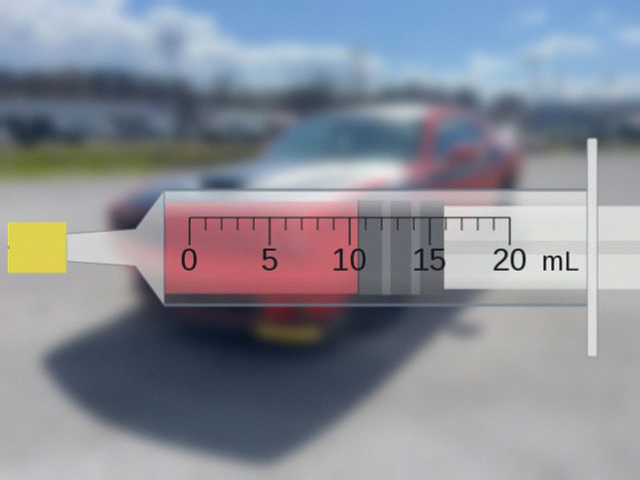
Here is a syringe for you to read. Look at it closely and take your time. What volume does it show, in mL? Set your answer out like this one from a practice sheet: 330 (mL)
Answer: 10.5 (mL)
